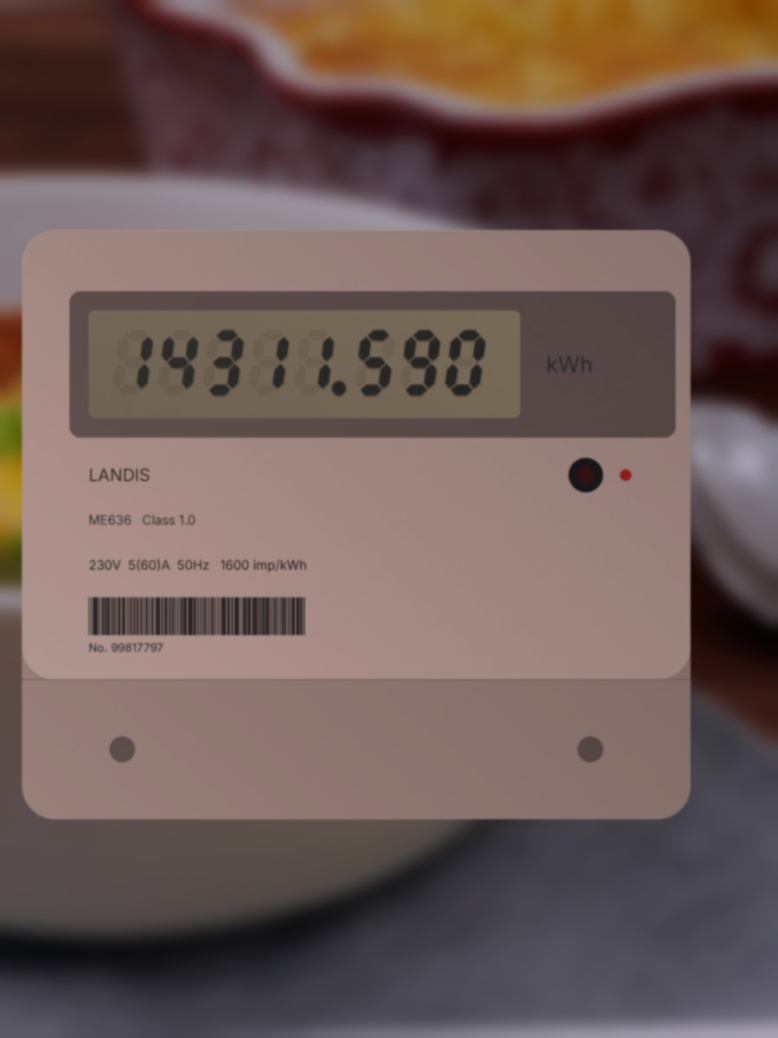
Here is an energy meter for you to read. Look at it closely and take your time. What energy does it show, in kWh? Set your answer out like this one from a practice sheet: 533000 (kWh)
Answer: 14311.590 (kWh)
